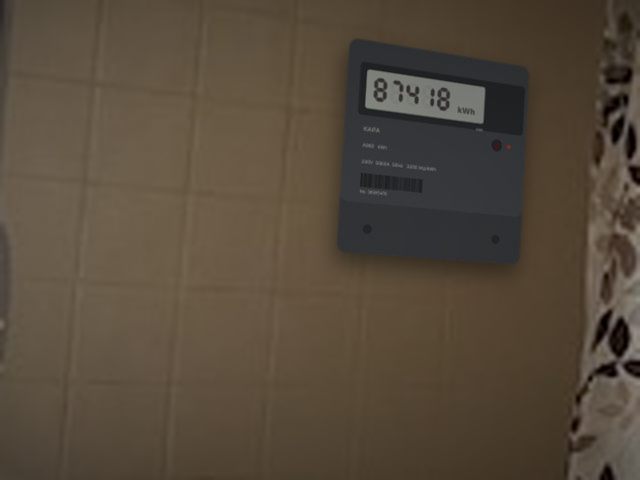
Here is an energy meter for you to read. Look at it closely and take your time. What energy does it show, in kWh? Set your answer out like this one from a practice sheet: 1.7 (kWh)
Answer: 87418 (kWh)
